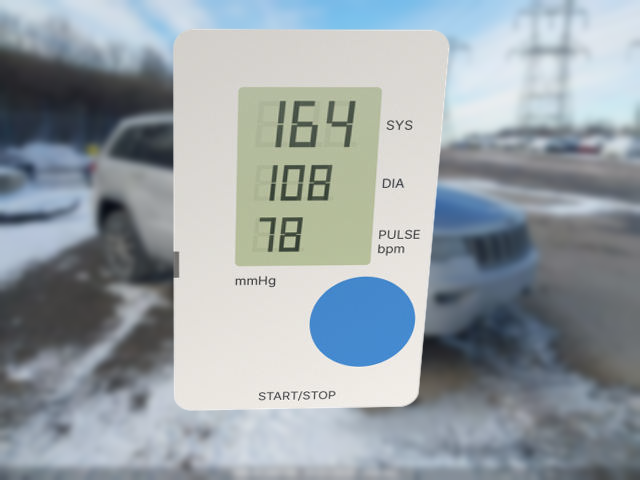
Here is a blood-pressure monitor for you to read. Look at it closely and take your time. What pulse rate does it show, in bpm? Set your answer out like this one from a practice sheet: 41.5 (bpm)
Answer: 78 (bpm)
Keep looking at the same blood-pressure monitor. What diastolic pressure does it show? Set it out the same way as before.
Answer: 108 (mmHg)
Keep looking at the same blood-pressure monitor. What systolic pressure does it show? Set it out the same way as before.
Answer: 164 (mmHg)
